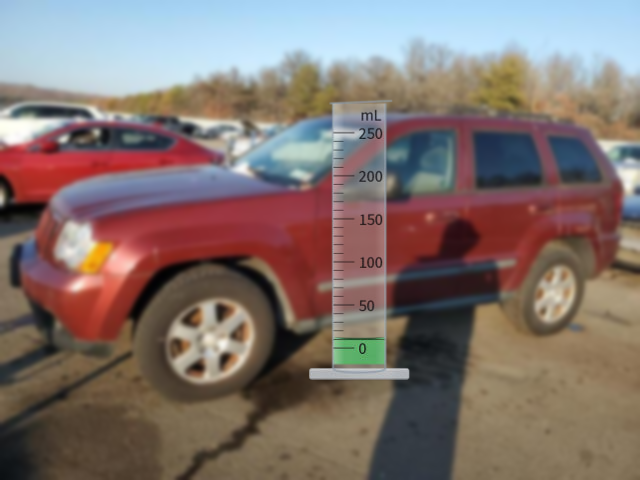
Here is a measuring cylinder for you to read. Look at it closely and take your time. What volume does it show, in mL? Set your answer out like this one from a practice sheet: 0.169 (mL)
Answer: 10 (mL)
